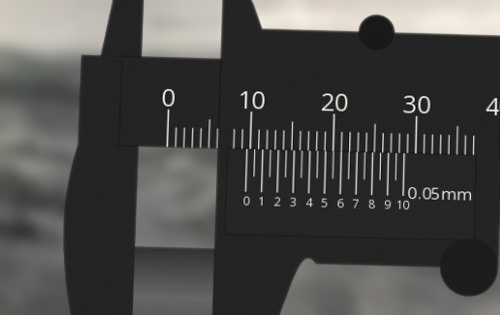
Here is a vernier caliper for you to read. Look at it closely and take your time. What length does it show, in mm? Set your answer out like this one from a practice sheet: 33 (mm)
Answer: 9.6 (mm)
